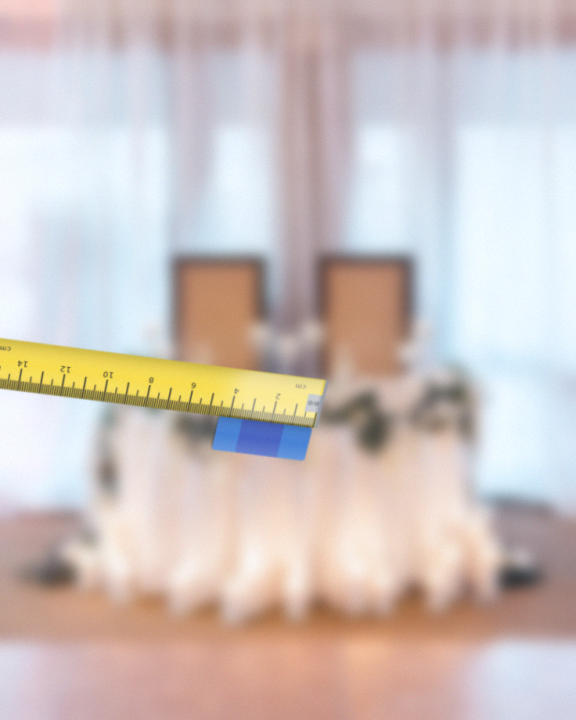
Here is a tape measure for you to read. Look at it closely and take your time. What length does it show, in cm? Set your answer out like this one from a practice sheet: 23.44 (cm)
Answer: 4.5 (cm)
